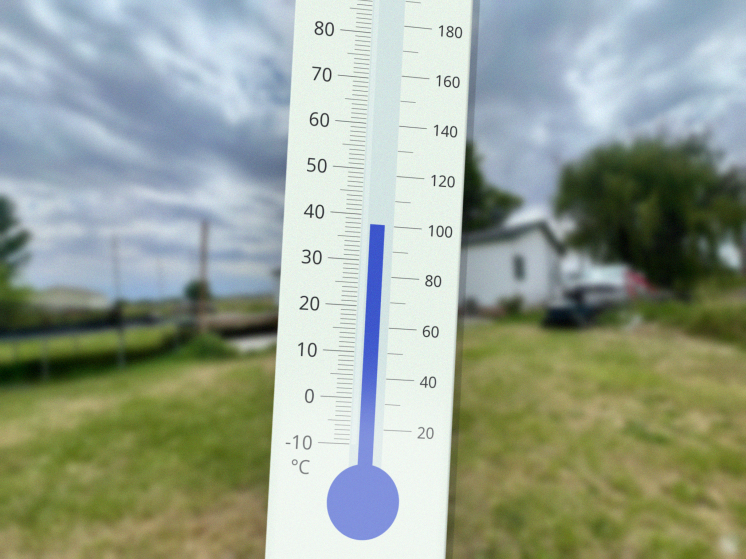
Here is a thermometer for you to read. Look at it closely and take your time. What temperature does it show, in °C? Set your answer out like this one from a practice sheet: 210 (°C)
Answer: 38 (°C)
